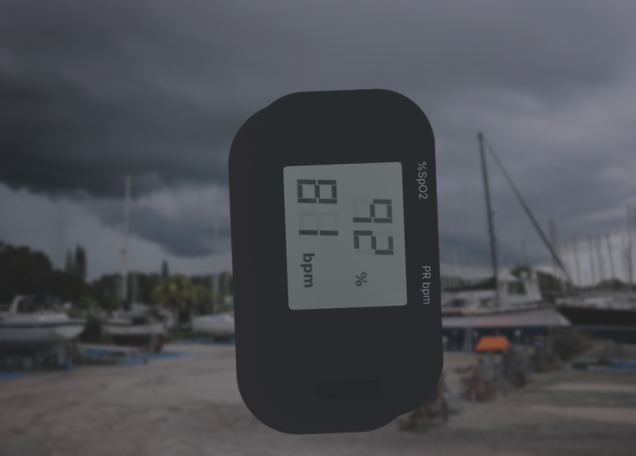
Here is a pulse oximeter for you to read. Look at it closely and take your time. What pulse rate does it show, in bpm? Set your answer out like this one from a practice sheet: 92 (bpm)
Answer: 81 (bpm)
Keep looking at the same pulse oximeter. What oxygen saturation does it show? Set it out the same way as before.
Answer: 92 (%)
